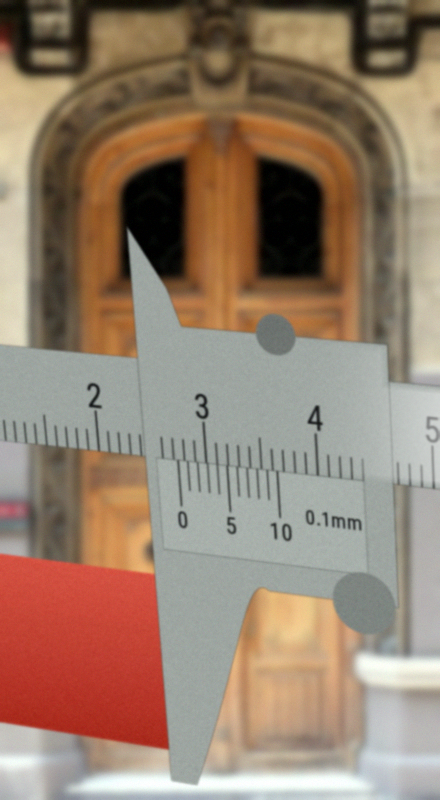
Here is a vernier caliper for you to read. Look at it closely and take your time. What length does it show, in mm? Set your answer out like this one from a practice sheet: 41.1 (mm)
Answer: 27.4 (mm)
